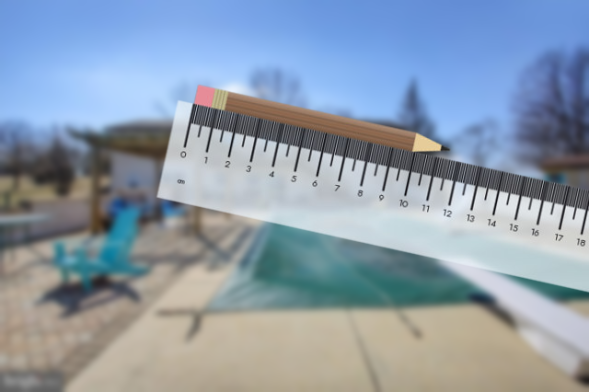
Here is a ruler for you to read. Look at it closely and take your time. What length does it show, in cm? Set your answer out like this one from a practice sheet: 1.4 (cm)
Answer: 11.5 (cm)
